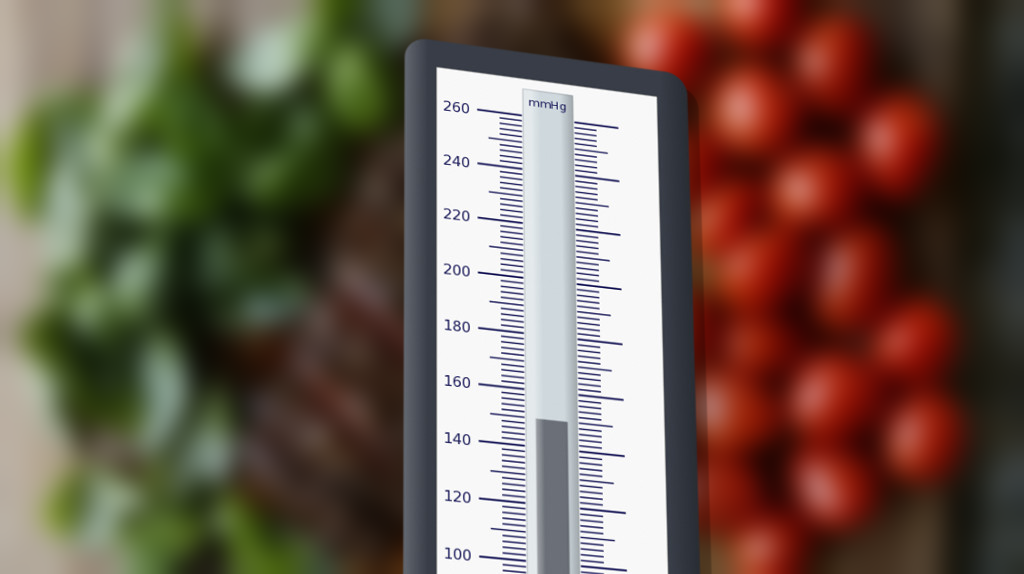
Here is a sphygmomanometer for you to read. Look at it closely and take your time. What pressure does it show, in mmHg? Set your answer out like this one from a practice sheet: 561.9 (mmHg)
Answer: 150 (mmHg)
